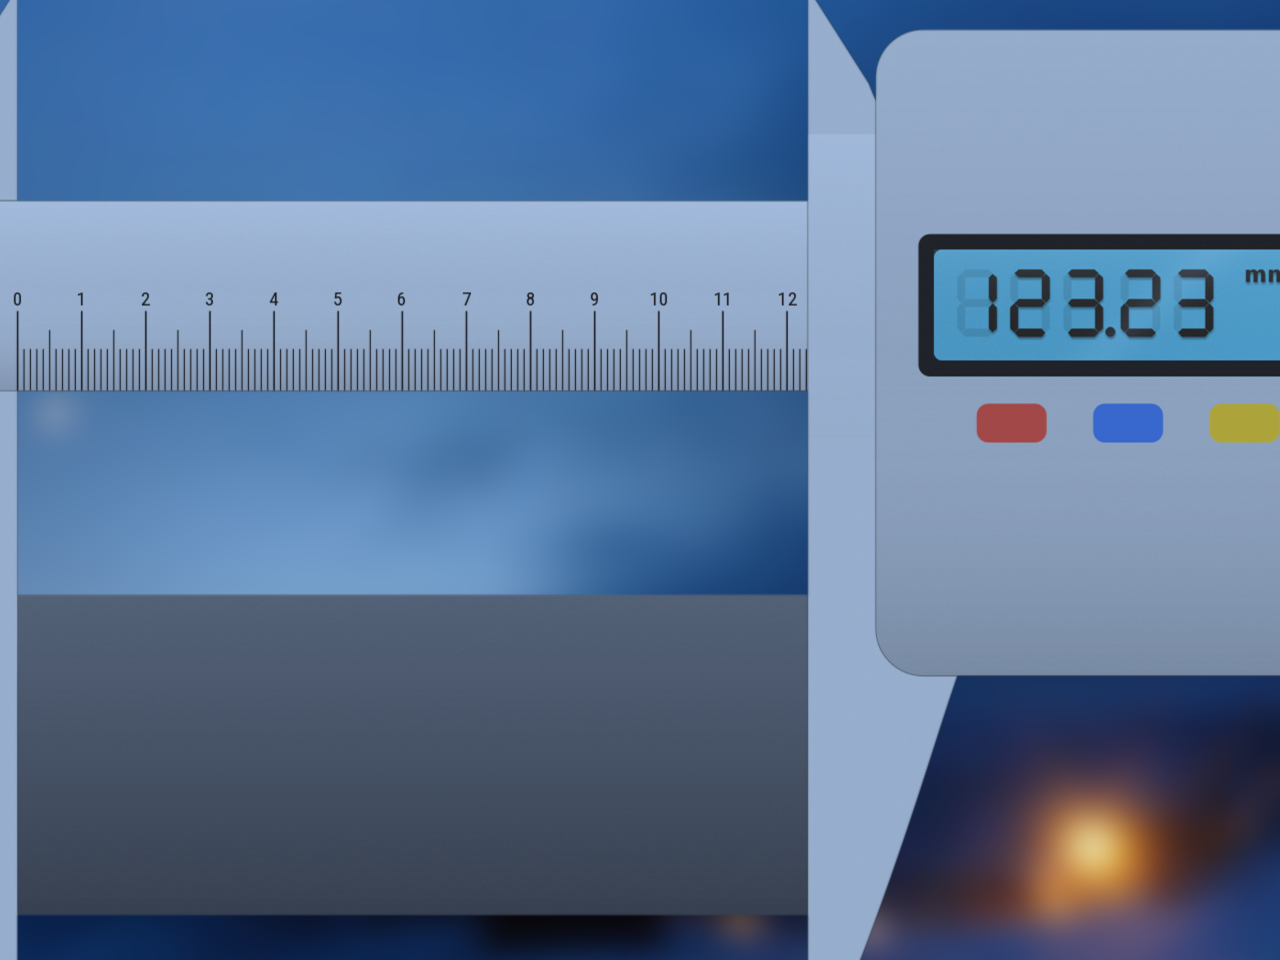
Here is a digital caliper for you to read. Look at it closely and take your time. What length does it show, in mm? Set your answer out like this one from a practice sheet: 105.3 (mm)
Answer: 123.23 (mm)
